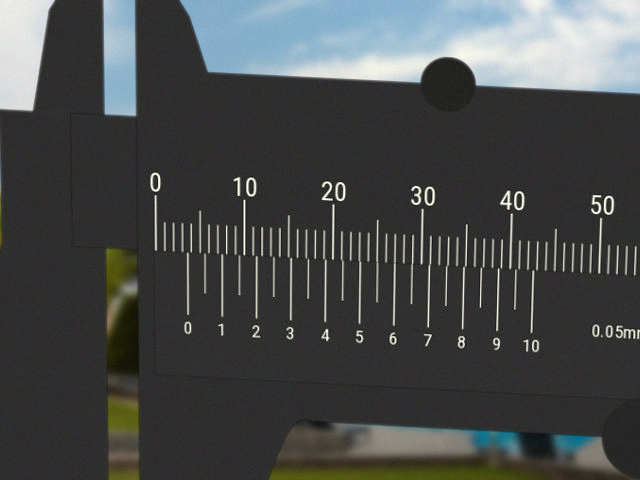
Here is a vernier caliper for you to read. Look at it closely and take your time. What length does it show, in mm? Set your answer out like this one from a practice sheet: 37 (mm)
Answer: 3.6 (mm)
